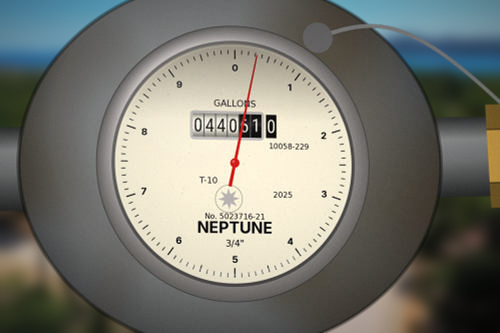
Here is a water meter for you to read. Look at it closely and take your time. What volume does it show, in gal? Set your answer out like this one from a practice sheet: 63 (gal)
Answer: 440610.3 (gal)
